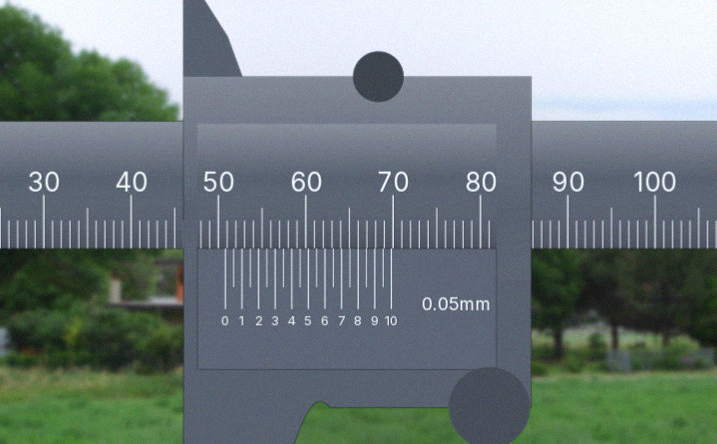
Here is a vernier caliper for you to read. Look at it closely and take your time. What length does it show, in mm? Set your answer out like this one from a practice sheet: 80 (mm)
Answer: 50.8 (mm)
